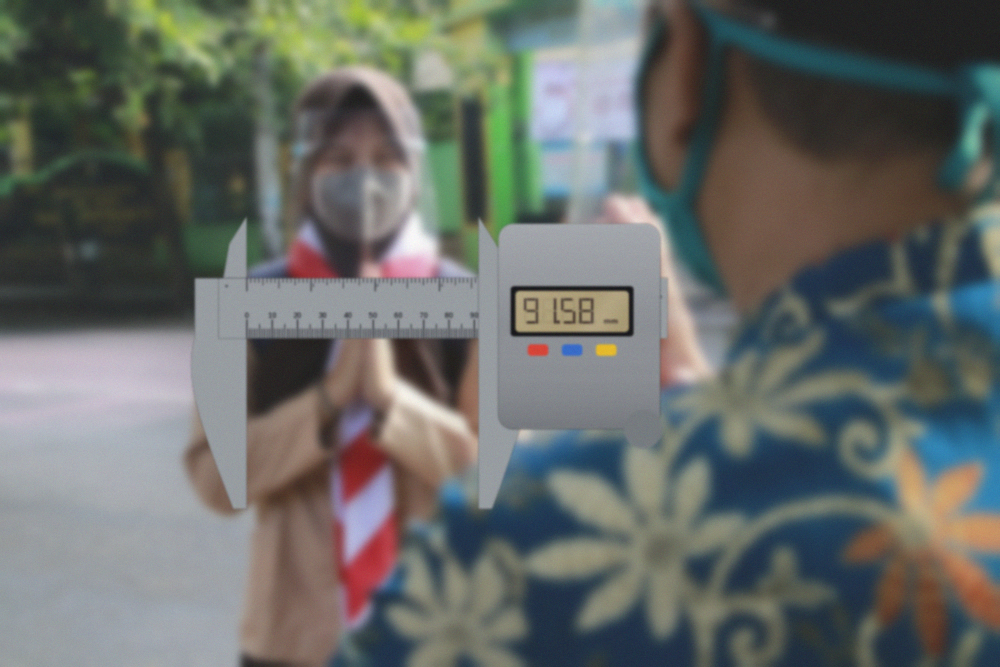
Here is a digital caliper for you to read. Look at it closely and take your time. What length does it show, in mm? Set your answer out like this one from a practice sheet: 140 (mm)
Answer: 91.58 (mm)
